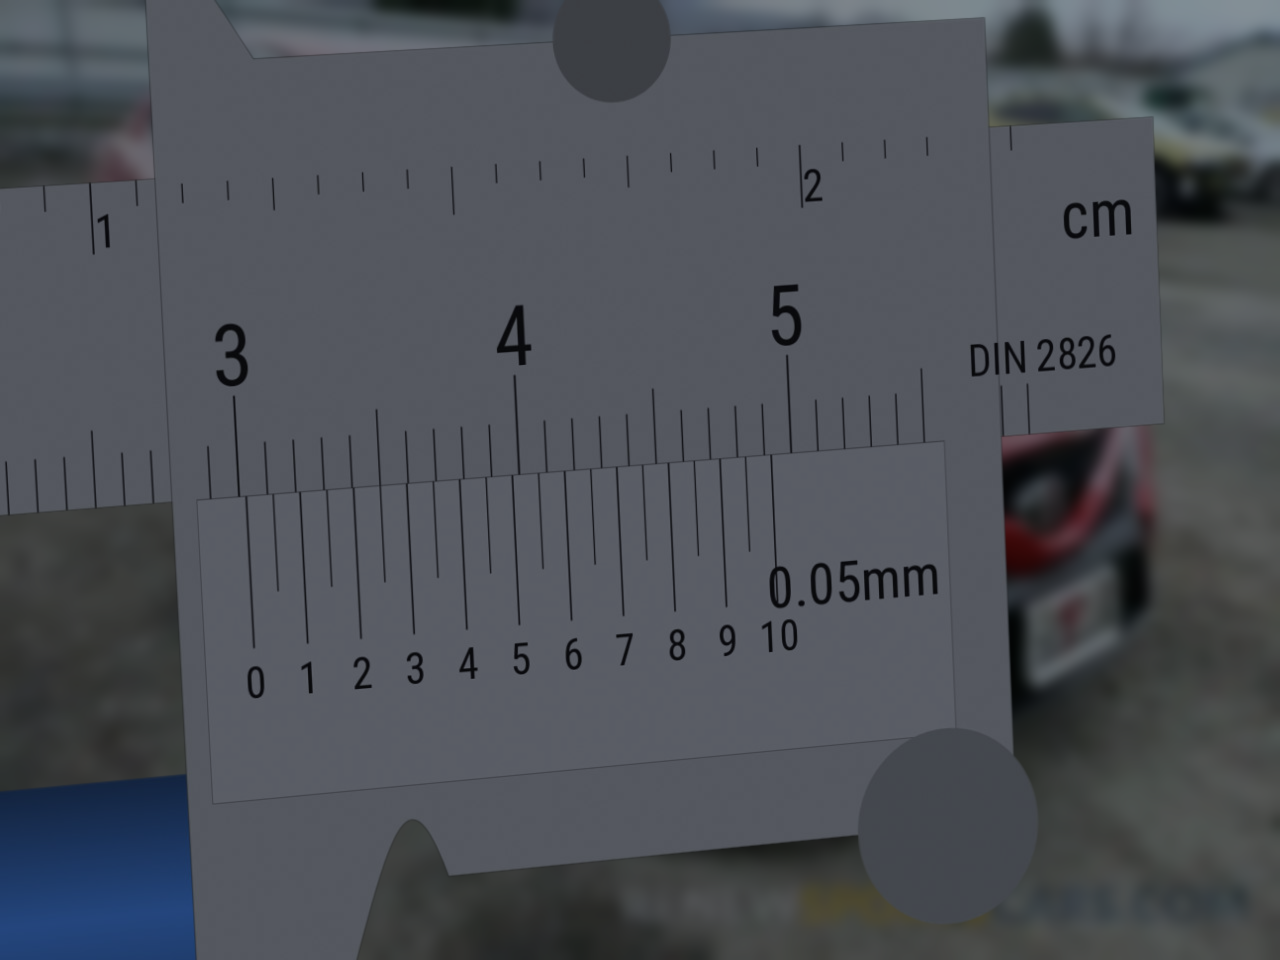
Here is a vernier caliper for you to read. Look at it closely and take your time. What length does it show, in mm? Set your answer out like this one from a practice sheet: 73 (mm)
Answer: 30.25 (mm)
